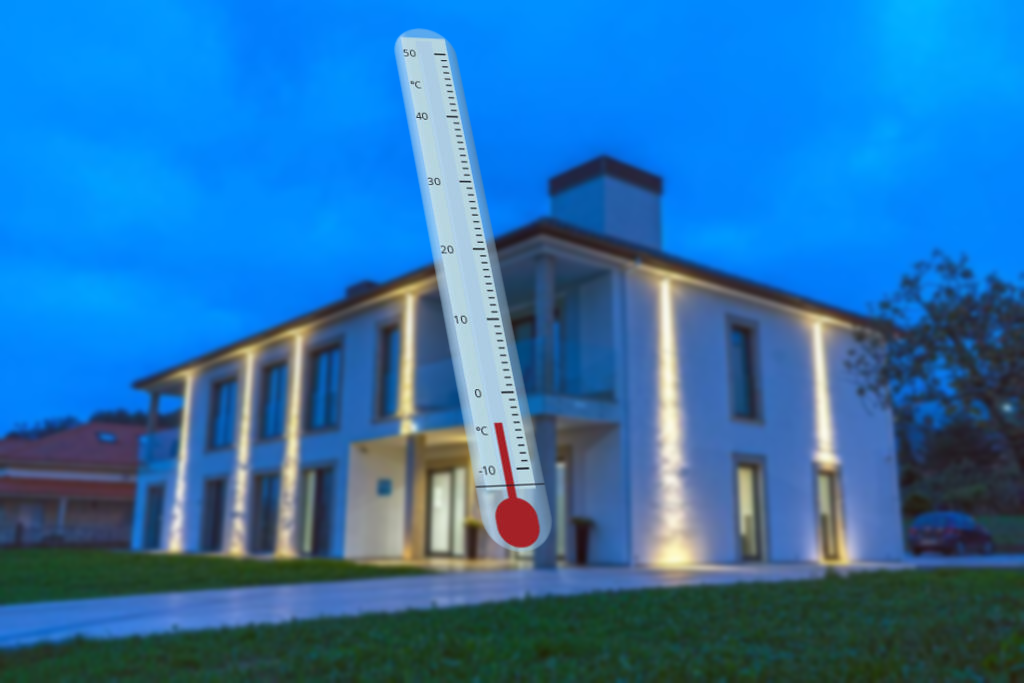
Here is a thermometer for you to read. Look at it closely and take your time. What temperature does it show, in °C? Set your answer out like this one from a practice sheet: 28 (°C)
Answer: -4 (°C)
